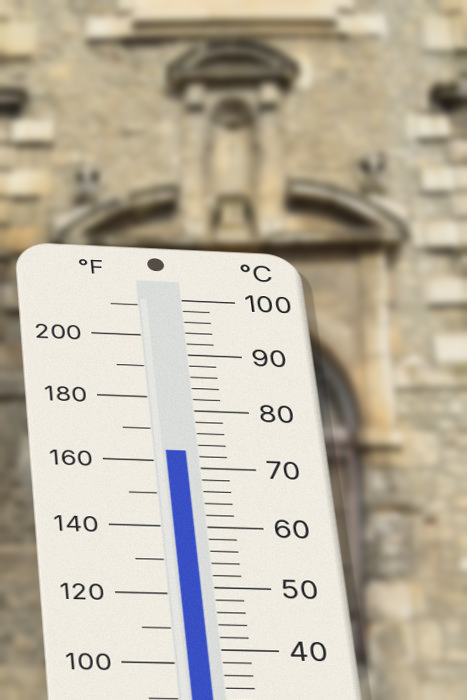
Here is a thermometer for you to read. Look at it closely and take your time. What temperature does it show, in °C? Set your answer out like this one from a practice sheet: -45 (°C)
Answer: 73 (°C)
